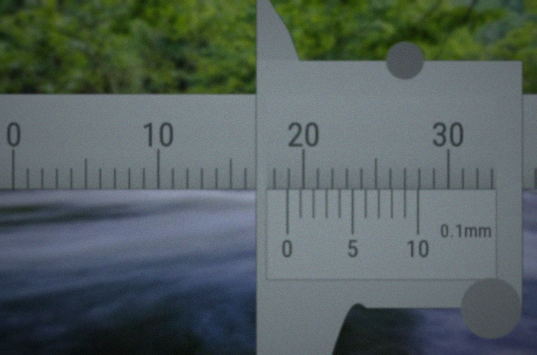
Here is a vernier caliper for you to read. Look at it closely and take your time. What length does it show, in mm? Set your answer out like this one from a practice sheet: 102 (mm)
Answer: 18.9 (mm)
